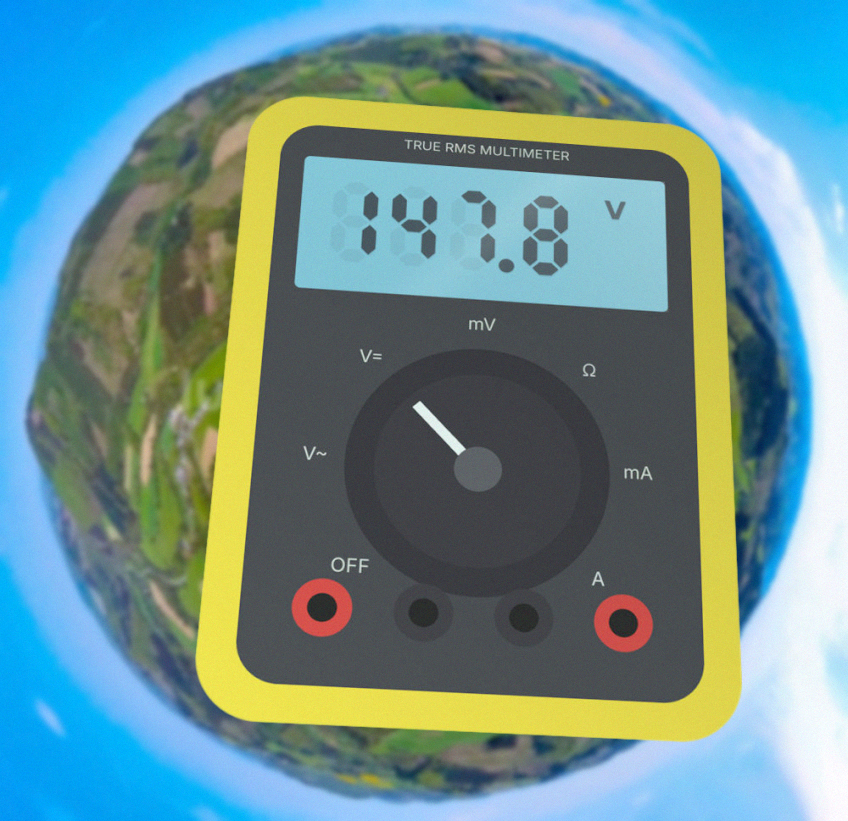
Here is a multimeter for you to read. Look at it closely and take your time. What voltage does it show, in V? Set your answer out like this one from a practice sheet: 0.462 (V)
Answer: 147.8 (V)
